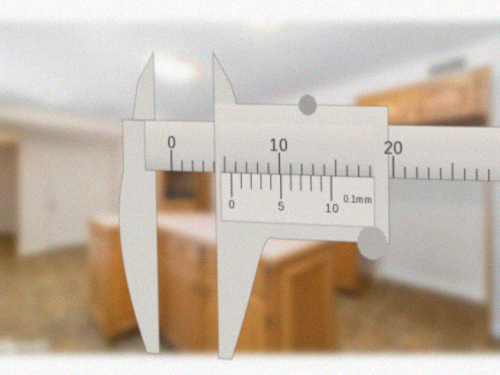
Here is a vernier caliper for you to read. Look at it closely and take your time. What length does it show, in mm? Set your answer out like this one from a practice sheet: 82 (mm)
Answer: 5.6 (mm)
